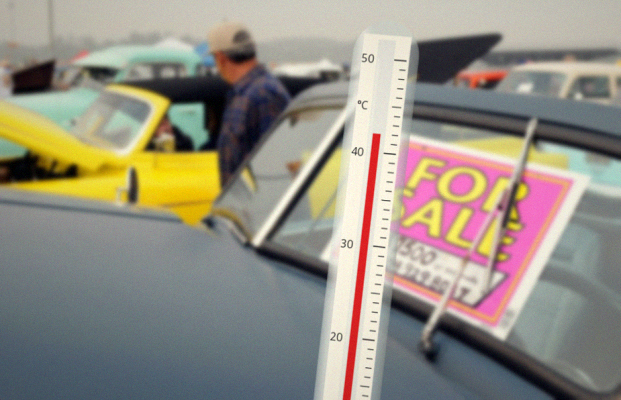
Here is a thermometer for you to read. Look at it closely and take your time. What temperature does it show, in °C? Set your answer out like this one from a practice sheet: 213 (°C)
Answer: 42 (°C)
